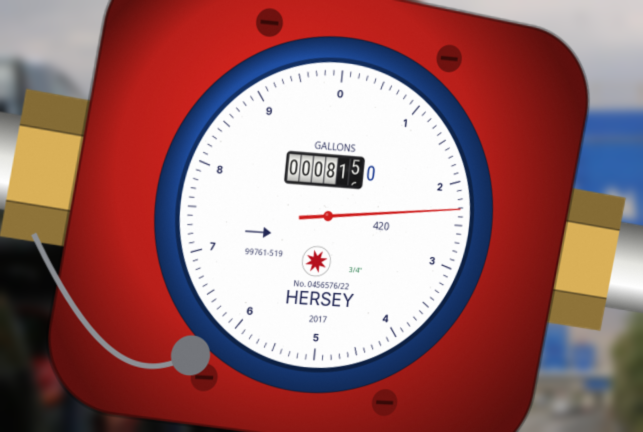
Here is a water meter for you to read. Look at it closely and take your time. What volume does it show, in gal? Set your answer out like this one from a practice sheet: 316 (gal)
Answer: 8152.3 (gal)
